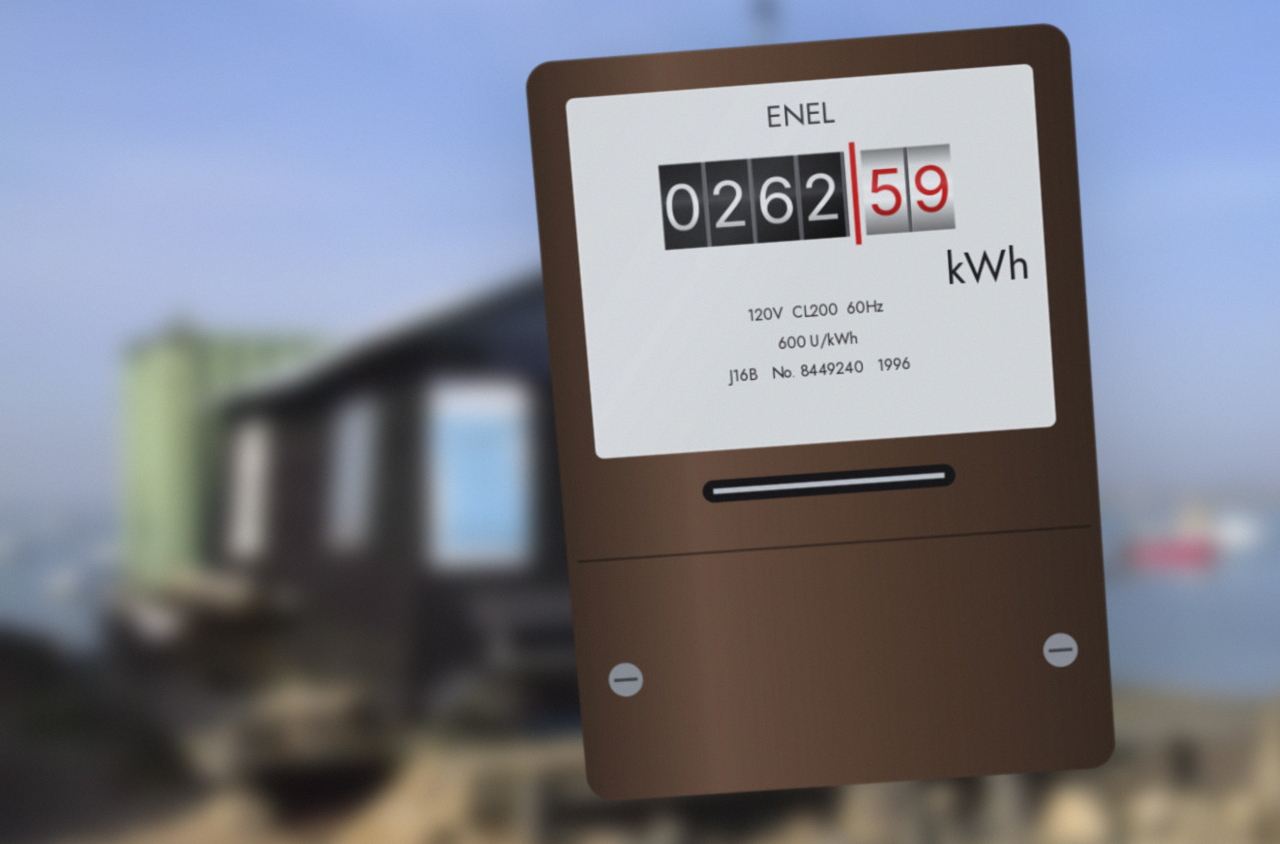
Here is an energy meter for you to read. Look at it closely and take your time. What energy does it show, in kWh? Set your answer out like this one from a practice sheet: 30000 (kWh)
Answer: 262.59 (kWh)
